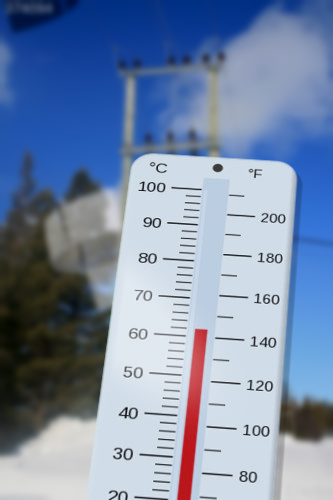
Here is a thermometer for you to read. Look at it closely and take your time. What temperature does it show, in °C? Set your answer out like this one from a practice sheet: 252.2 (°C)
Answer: 62 (°C)
